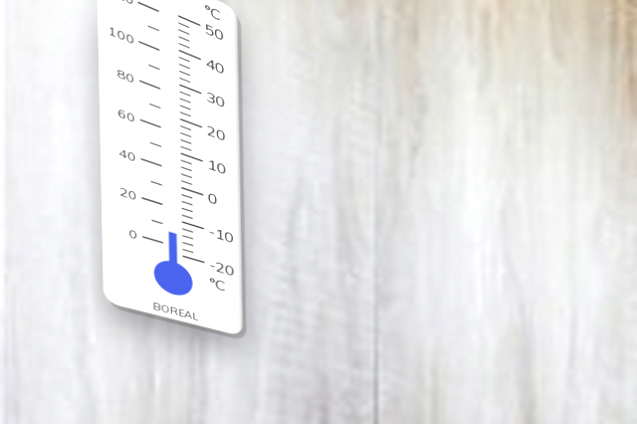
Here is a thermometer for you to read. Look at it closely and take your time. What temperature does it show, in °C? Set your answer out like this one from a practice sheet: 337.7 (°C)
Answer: -14 (°C)
